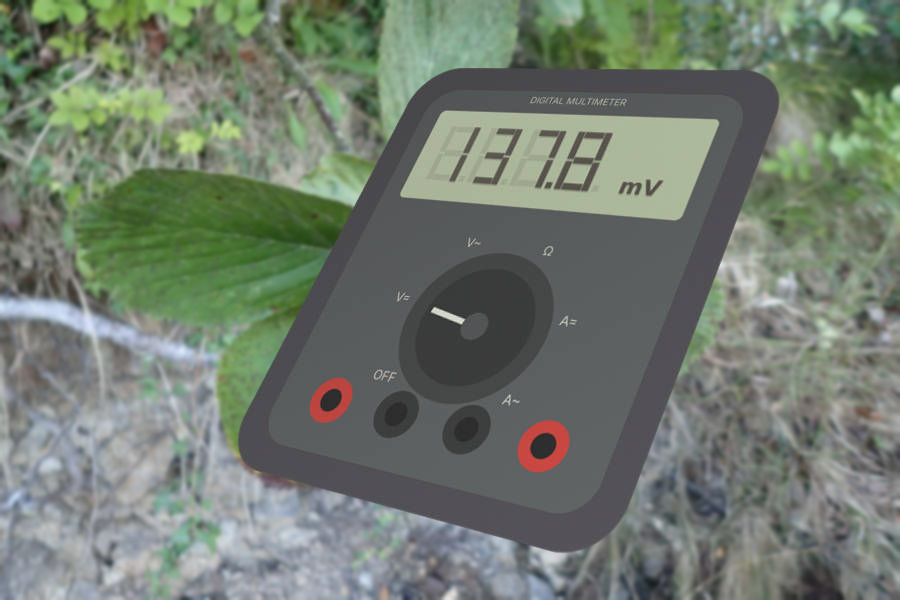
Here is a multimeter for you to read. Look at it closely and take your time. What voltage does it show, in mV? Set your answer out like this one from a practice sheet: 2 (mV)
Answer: 137.8 (mV)
